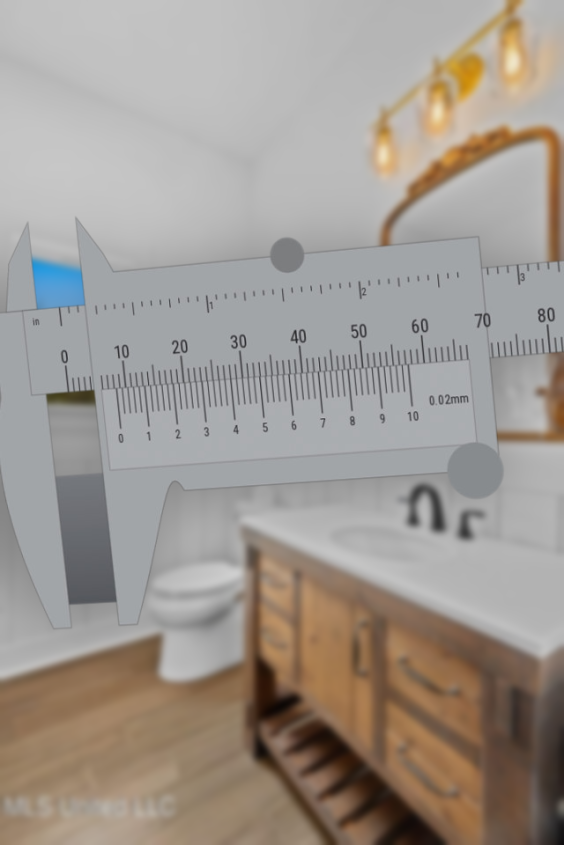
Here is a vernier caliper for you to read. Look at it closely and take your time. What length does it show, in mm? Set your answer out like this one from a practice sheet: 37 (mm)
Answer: 8.4 (mm)
